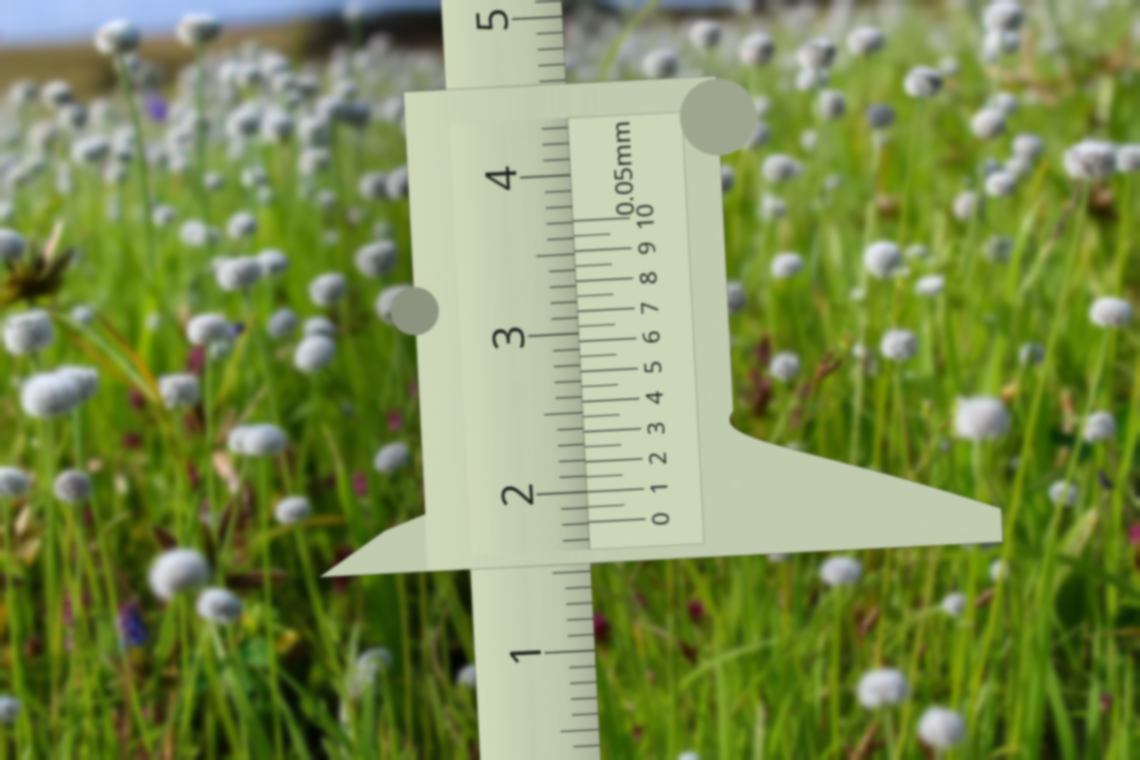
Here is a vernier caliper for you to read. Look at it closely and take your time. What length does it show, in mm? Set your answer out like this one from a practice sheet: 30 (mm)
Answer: 18.1 (mm)
